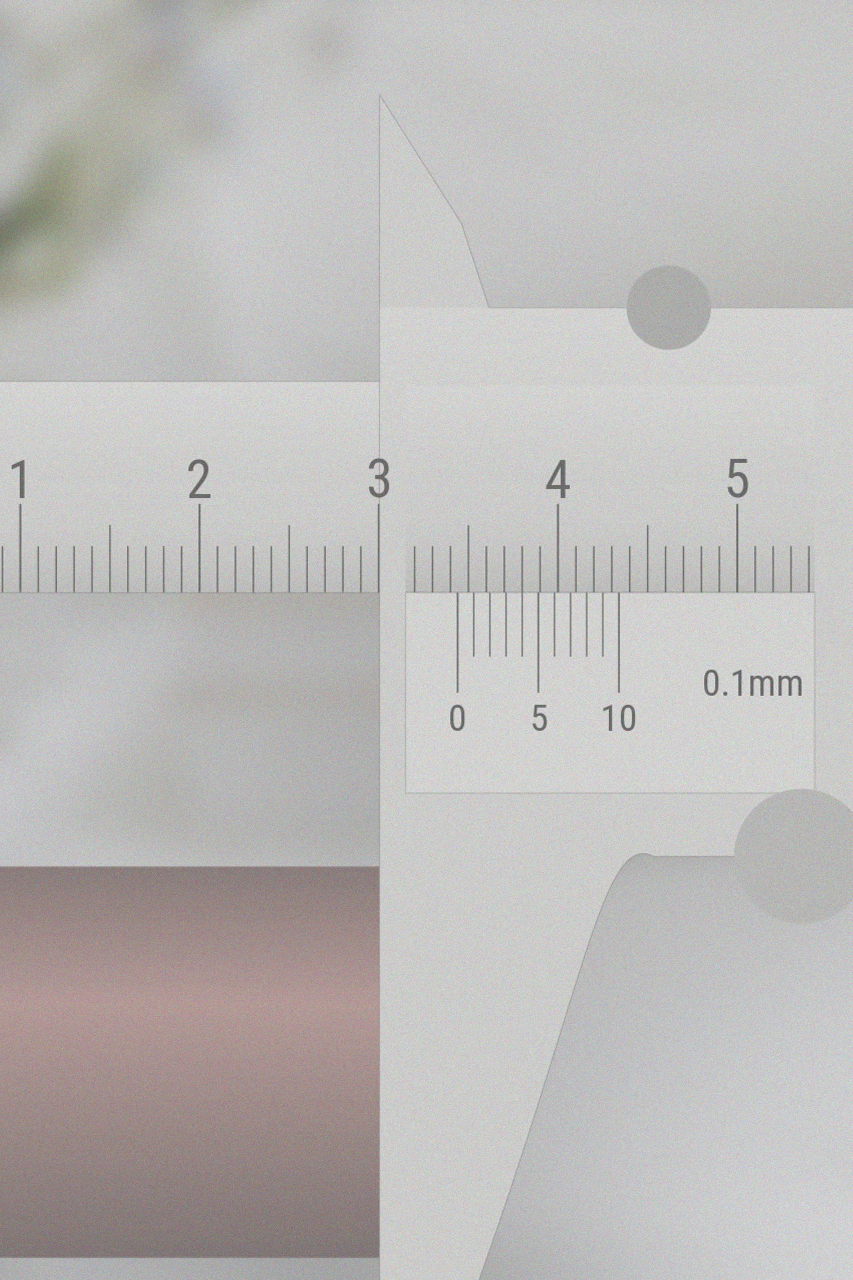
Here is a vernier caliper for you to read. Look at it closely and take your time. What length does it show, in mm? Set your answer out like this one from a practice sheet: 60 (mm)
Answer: 34.4 (mm)
